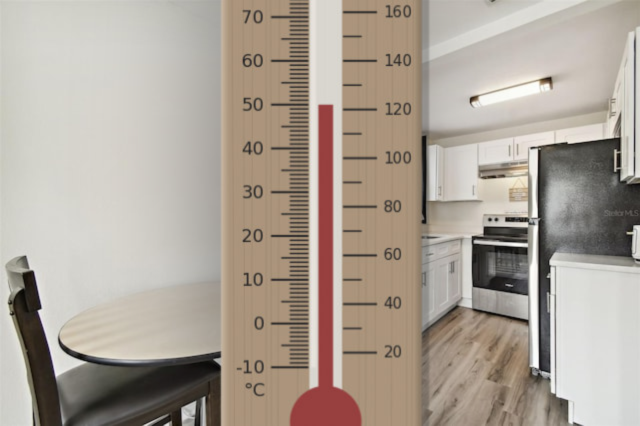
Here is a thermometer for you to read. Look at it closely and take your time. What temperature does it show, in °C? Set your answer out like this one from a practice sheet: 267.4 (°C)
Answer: 50 (°C)
